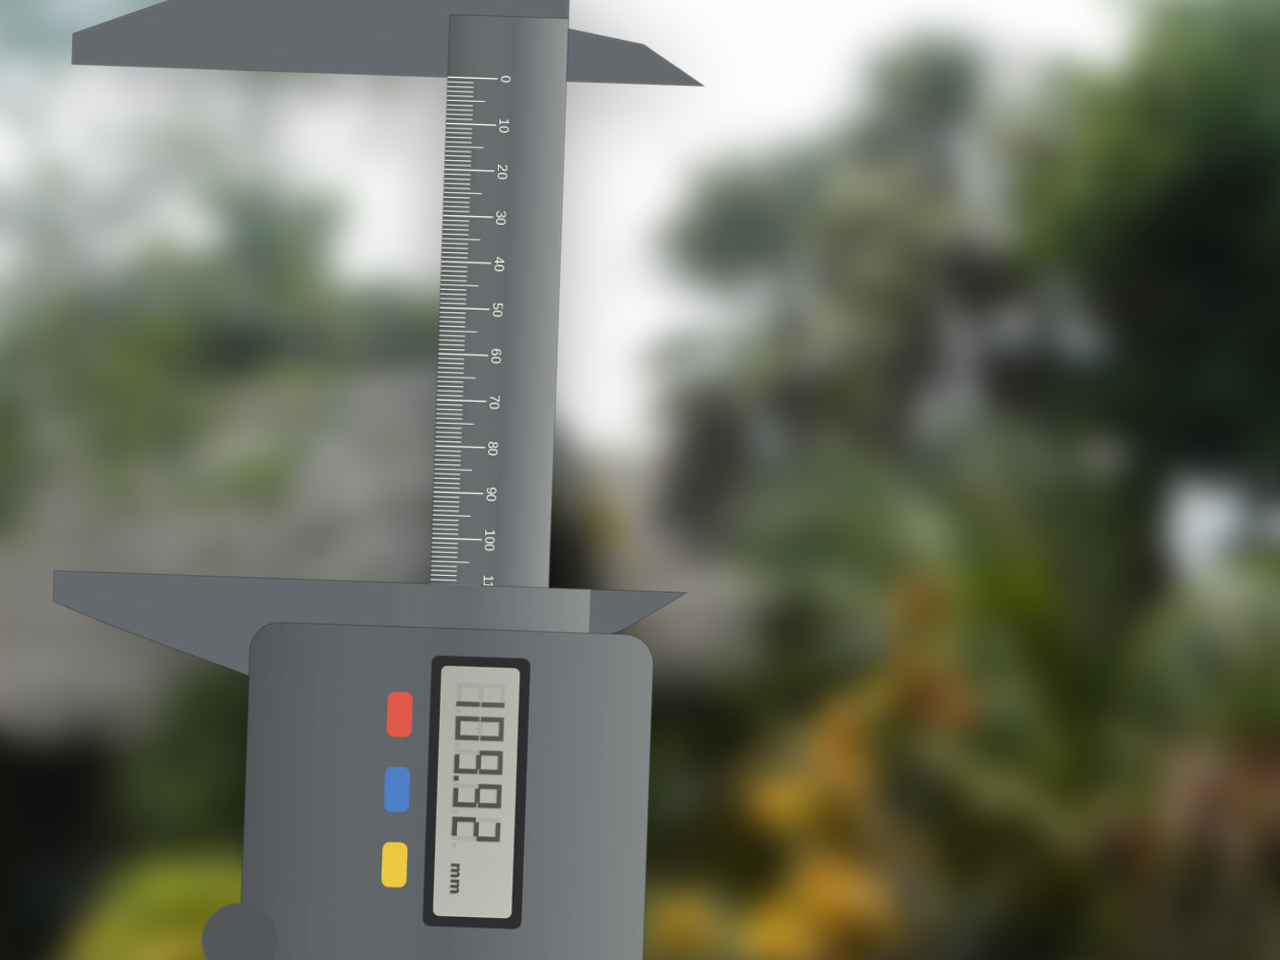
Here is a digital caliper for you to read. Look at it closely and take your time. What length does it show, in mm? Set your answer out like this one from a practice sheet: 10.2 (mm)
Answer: 109.92 (mm)
